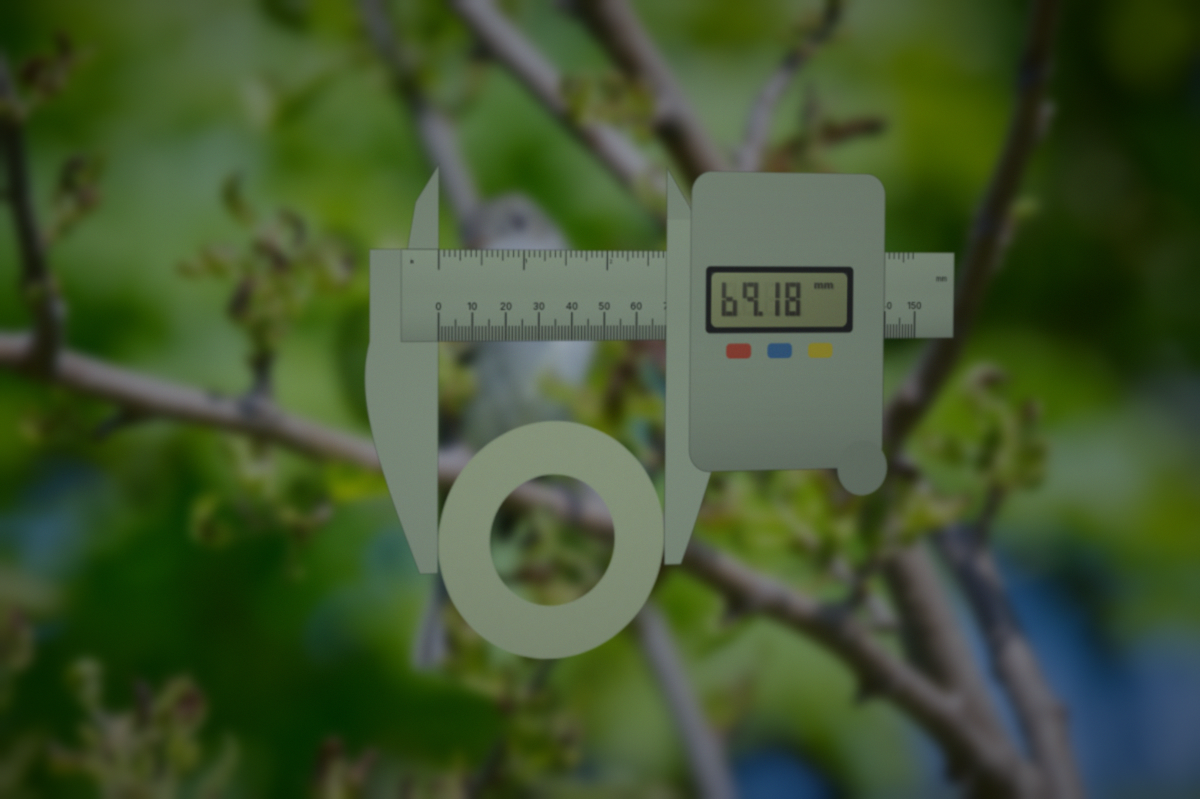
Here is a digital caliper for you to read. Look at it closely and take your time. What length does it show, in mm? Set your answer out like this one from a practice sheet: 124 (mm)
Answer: 69.18 (mm)
